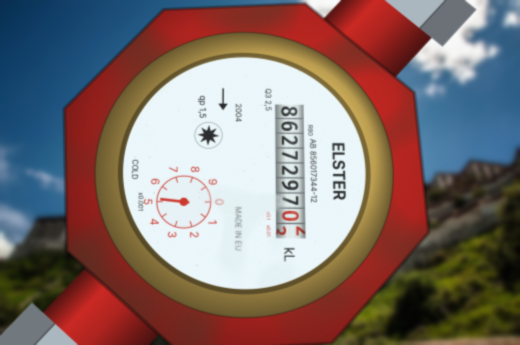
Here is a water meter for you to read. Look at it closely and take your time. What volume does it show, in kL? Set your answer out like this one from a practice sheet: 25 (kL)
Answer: 8627297.025 (kL)
